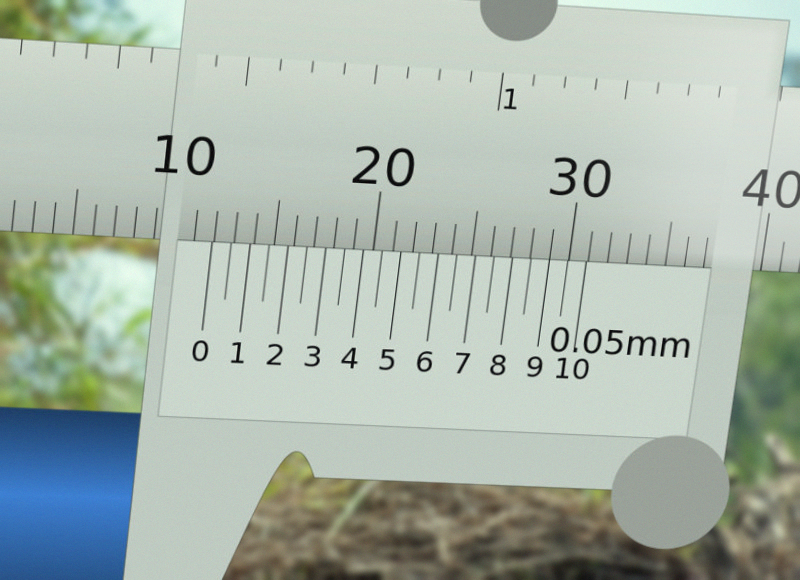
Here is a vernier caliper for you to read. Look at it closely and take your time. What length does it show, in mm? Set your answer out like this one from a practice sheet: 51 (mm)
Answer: 11.9 (mm)
